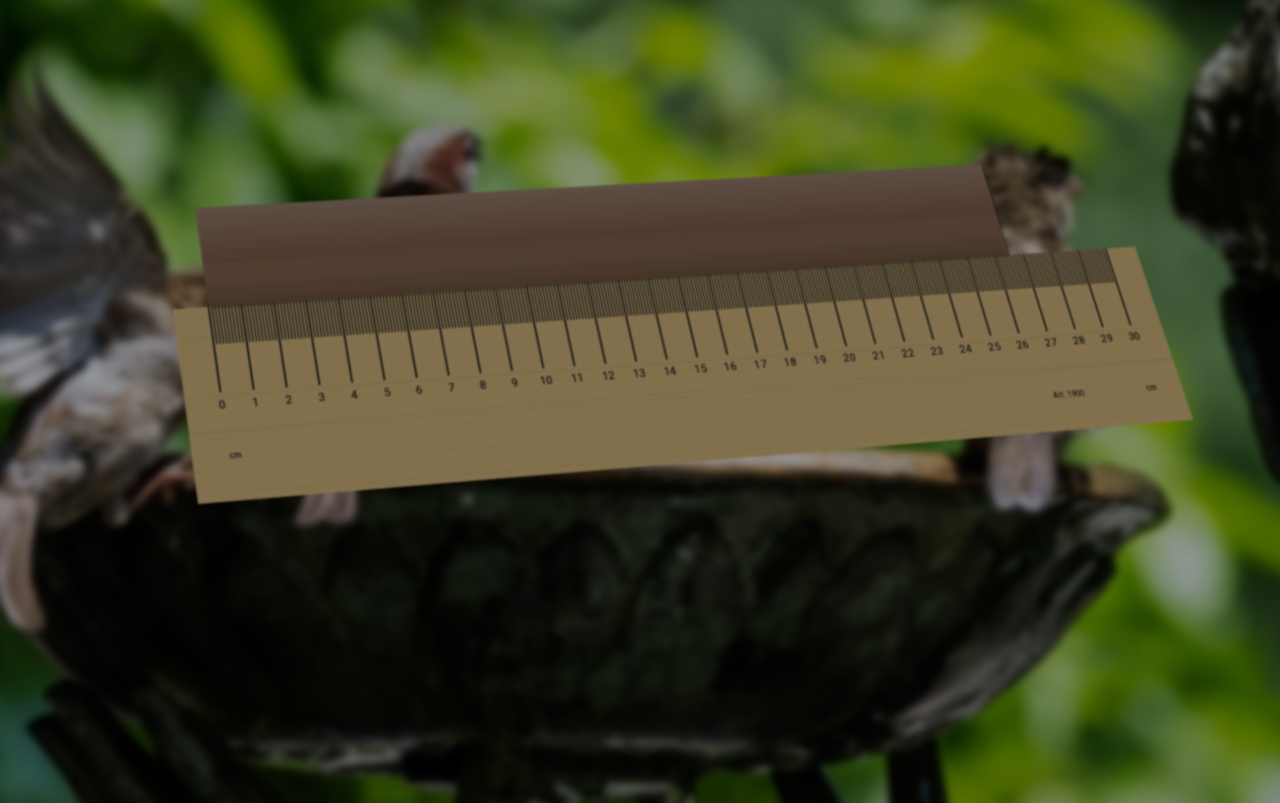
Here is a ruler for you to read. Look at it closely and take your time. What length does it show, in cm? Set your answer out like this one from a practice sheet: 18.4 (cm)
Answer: 26.5 (cm)
